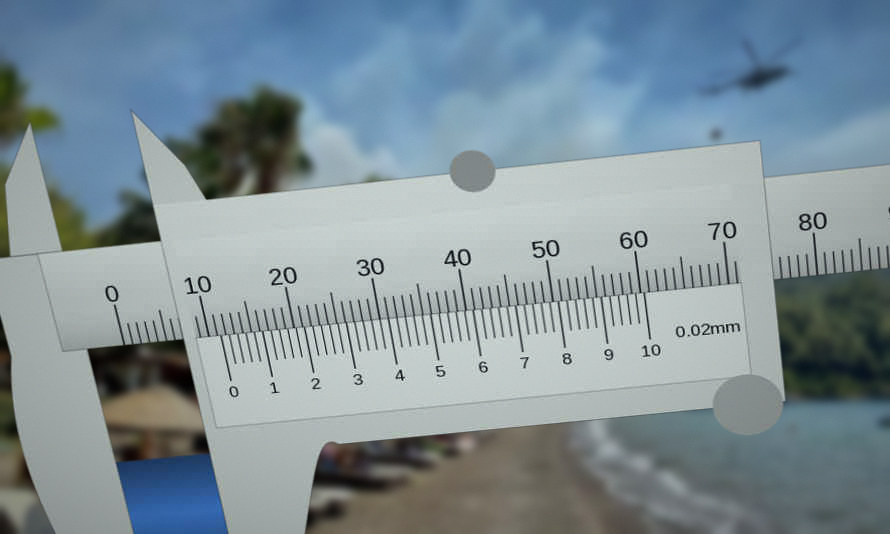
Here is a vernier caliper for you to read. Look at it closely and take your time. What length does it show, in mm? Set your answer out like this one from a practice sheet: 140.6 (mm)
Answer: 11.4 (mm)
